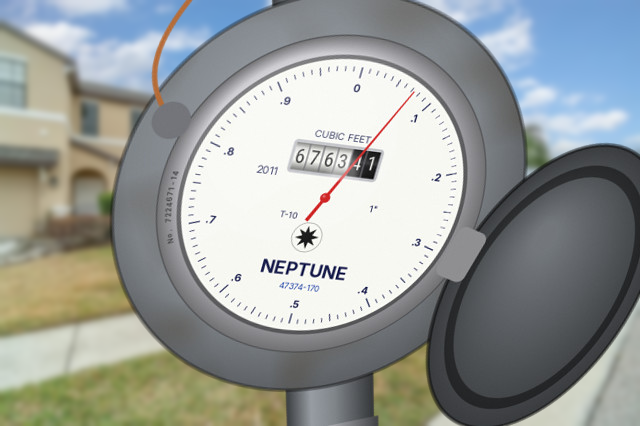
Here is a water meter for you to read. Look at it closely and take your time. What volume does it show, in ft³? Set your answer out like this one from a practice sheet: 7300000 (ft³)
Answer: 676341.07 (ft³)
